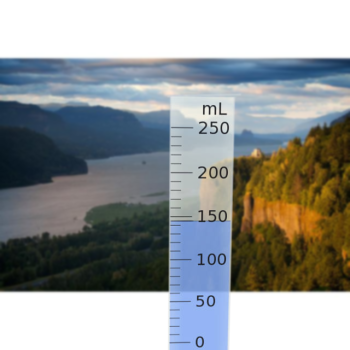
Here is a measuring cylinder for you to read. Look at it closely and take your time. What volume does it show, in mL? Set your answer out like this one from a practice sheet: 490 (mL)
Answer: 145 (mL)
